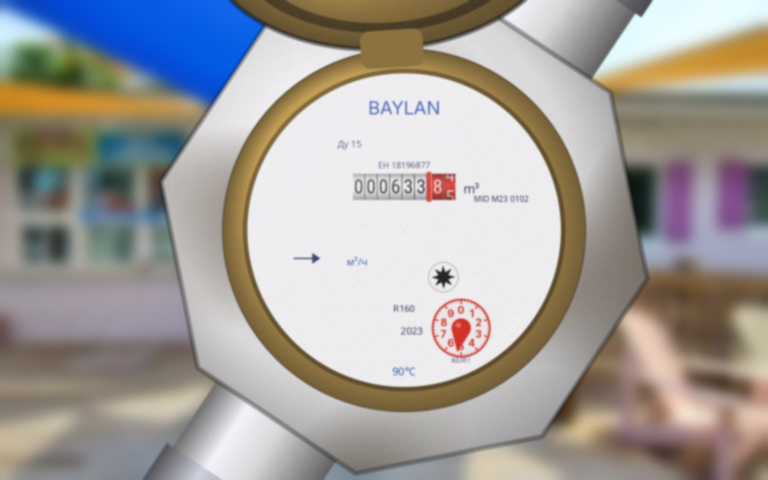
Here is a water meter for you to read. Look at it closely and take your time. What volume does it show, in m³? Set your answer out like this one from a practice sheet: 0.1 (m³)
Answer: 633.845 (m³)
